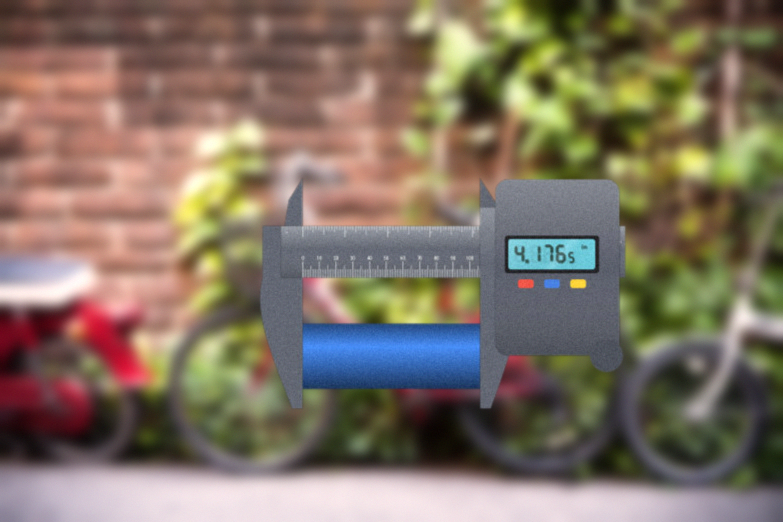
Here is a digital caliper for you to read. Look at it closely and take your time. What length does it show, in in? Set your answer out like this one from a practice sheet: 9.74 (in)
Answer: 4.1765 (in)
